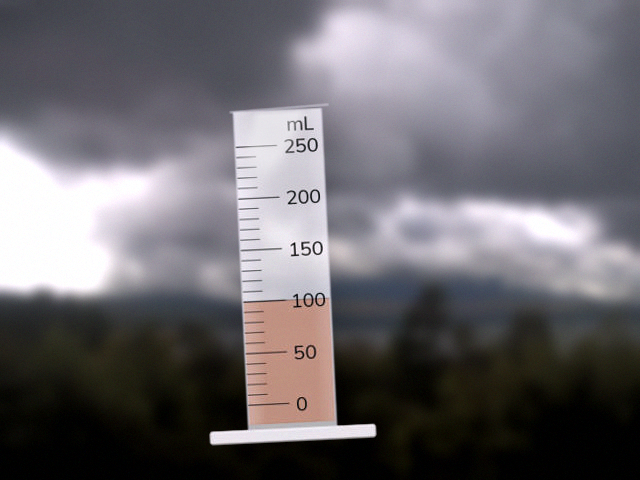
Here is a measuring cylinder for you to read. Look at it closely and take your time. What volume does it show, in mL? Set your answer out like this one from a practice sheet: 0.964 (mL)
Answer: 100 (mL)
